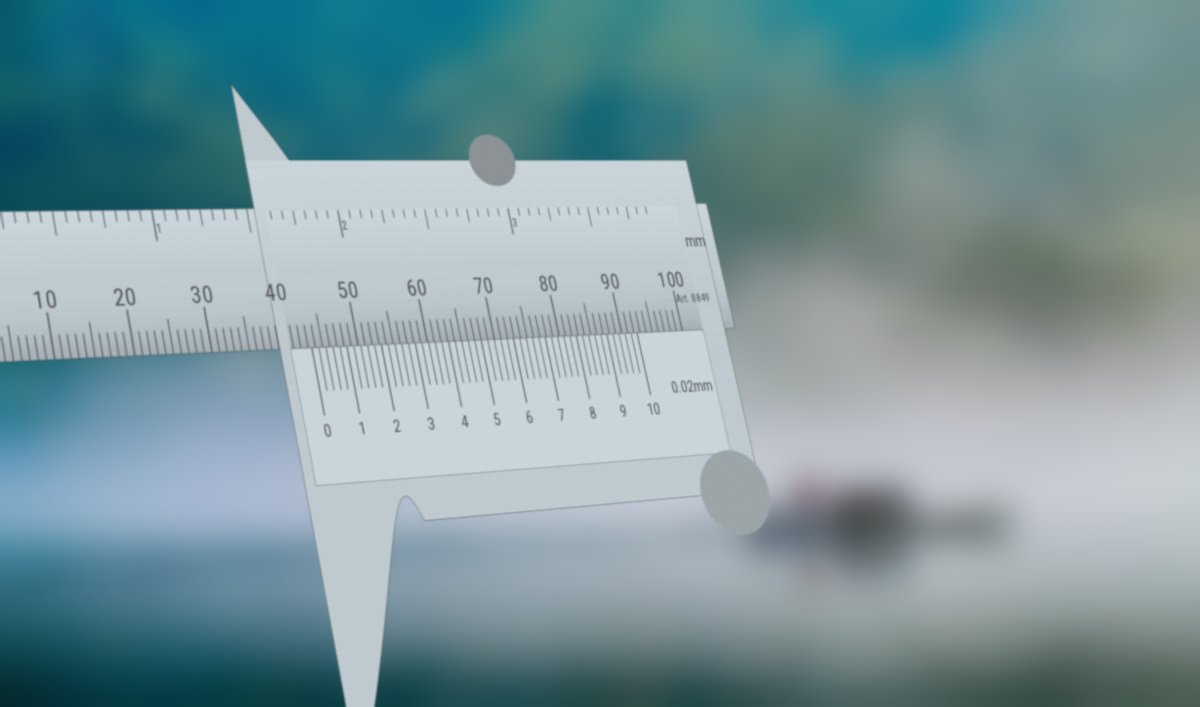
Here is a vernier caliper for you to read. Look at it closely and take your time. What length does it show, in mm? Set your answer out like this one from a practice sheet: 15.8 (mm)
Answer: 43.5 (mm)
